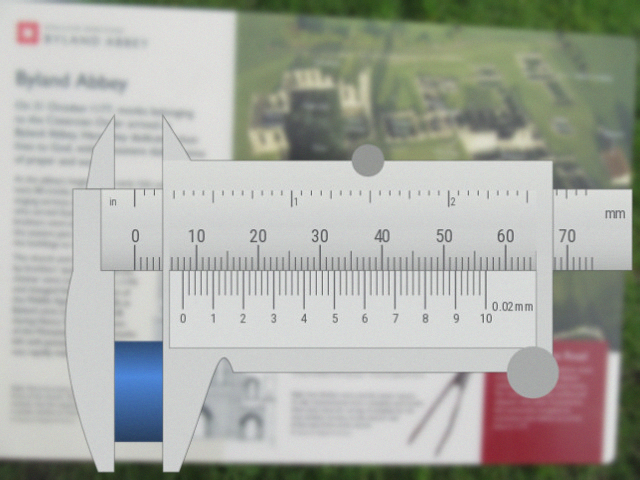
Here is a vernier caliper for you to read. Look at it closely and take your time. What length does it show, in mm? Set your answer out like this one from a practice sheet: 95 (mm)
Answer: 7.8 (mm)
